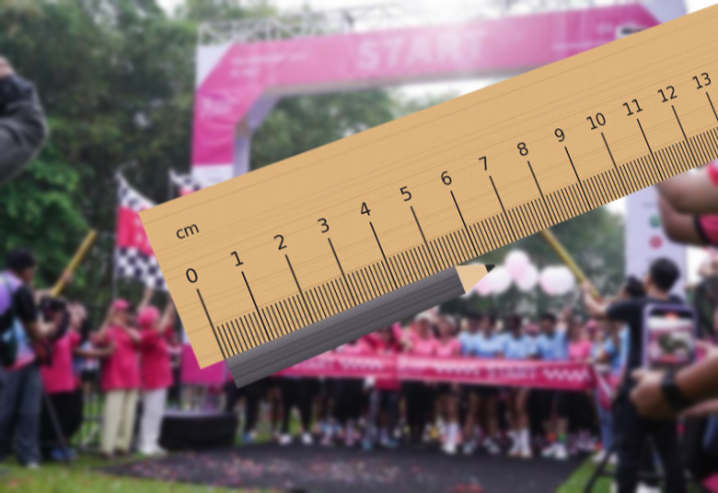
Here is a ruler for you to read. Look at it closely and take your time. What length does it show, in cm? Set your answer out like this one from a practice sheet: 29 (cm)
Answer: 6.3 (cm)
